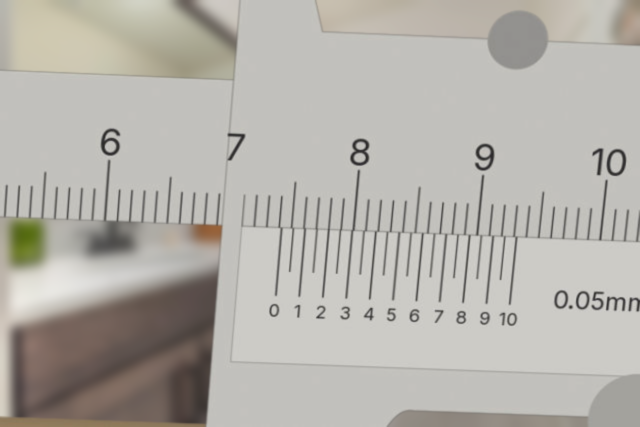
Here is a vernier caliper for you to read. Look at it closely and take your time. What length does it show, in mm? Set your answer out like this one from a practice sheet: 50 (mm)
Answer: 74.2 (mm)
